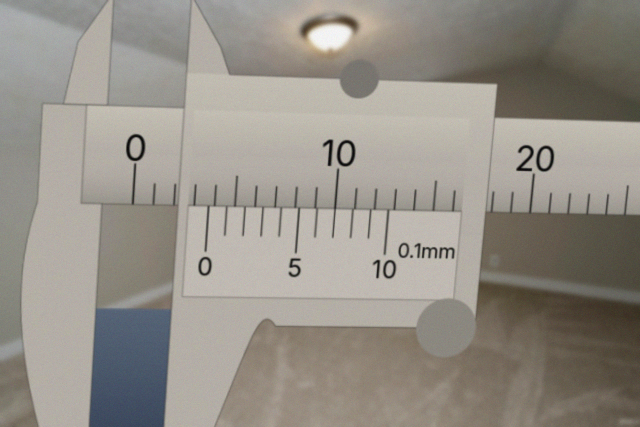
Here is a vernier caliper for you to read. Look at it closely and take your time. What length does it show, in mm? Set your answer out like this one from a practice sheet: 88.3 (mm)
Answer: 3.7 (mm)
